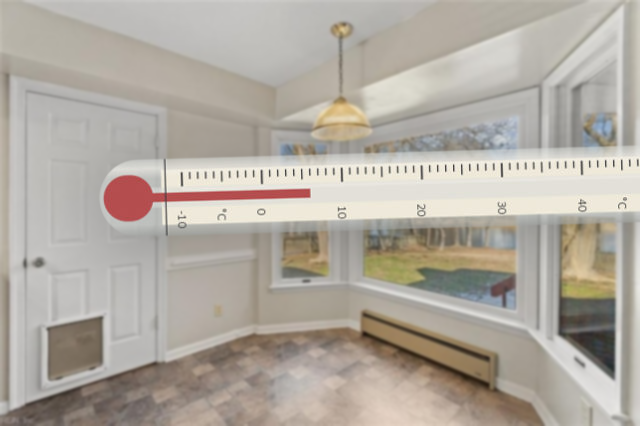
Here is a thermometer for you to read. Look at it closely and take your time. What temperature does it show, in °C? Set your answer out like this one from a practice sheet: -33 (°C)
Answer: 6 (°C)
